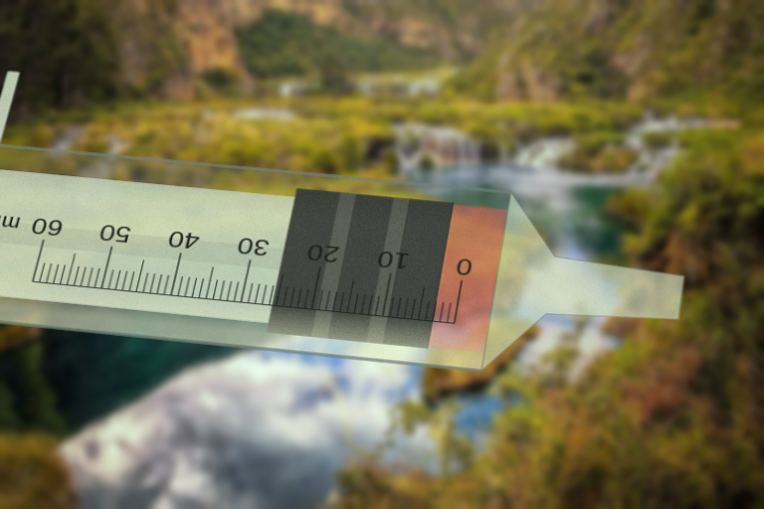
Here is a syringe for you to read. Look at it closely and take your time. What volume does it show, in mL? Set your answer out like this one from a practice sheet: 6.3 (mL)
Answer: 3 (mL)
